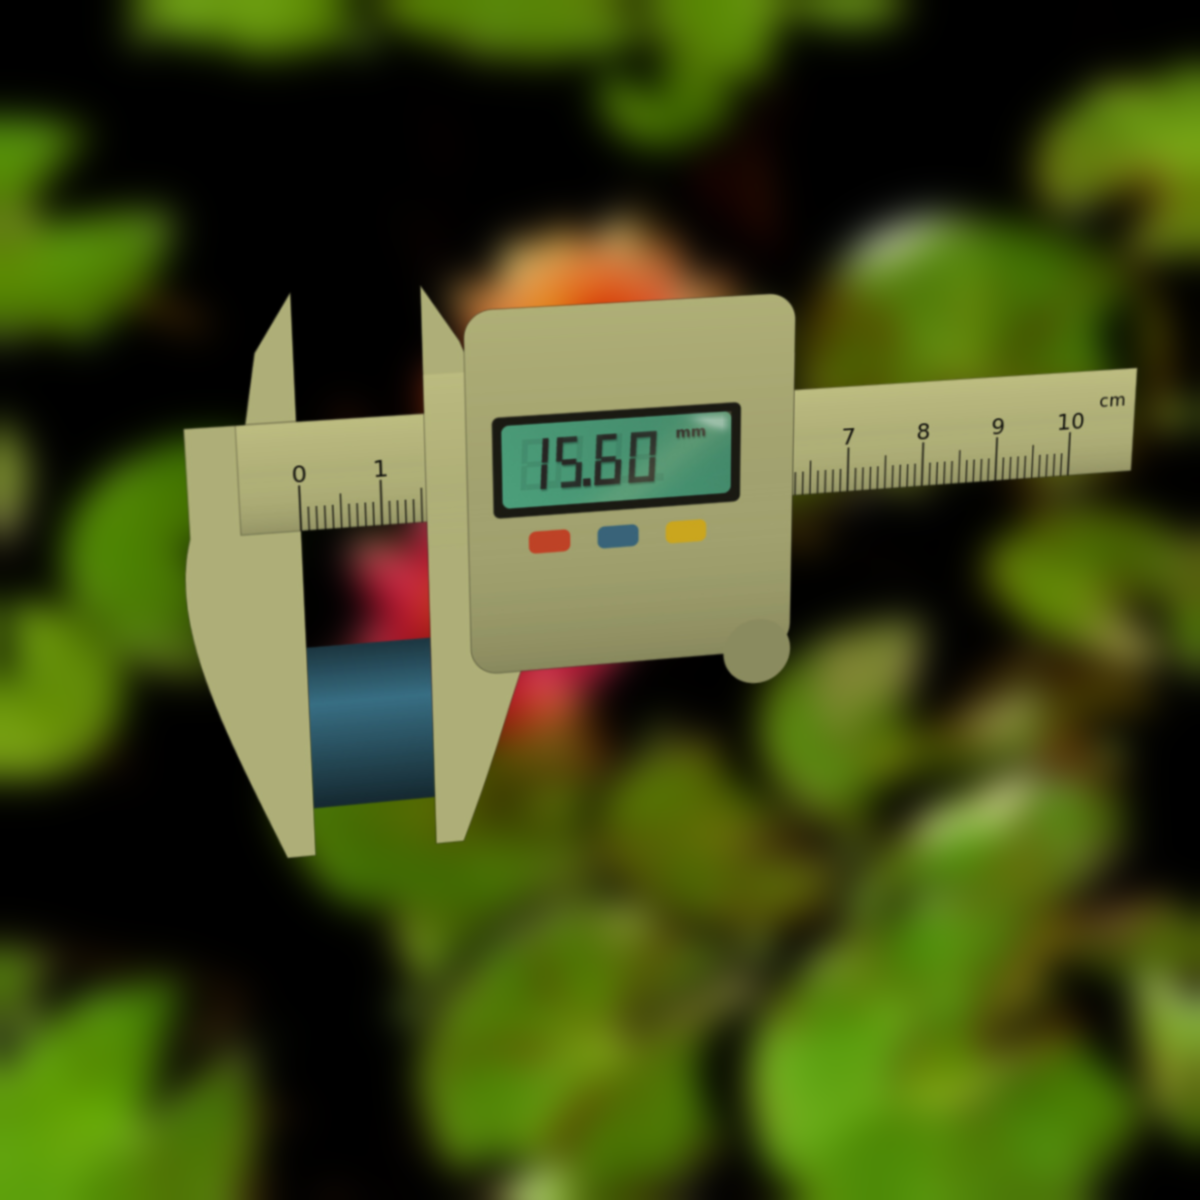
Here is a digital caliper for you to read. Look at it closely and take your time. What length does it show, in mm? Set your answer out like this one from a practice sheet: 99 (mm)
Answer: 15.60 (mm)
